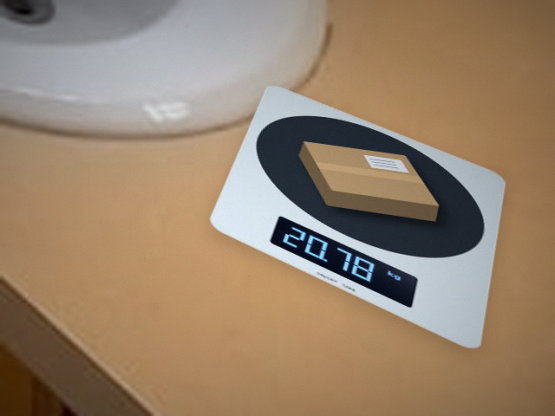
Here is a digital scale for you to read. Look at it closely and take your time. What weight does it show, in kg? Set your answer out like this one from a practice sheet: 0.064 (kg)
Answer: 20.78 (kg)
